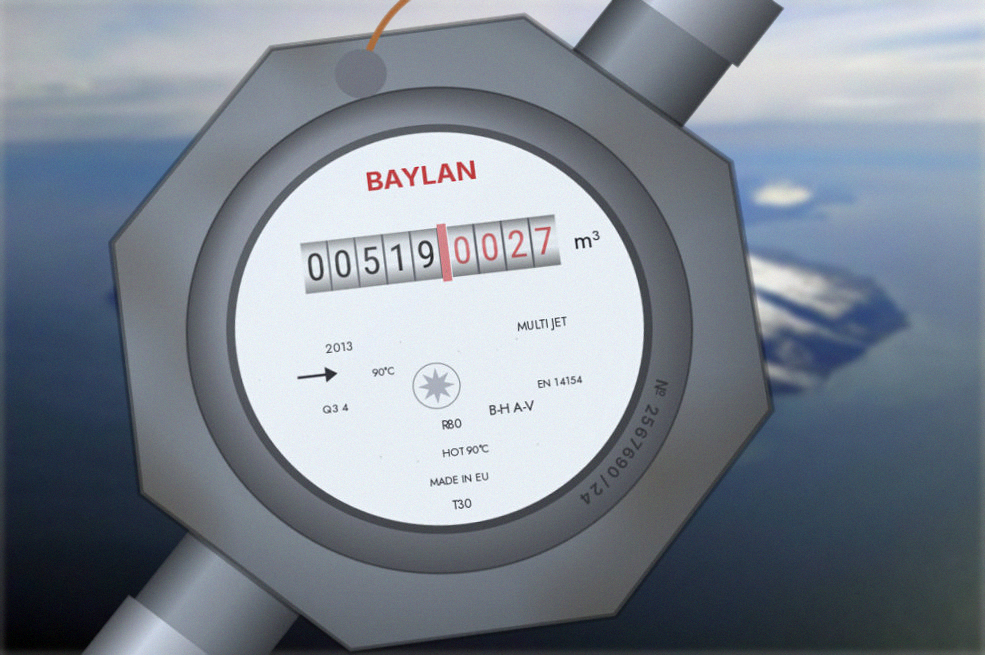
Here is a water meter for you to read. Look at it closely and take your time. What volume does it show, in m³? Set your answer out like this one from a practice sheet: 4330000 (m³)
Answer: 519.0027 (m³)
